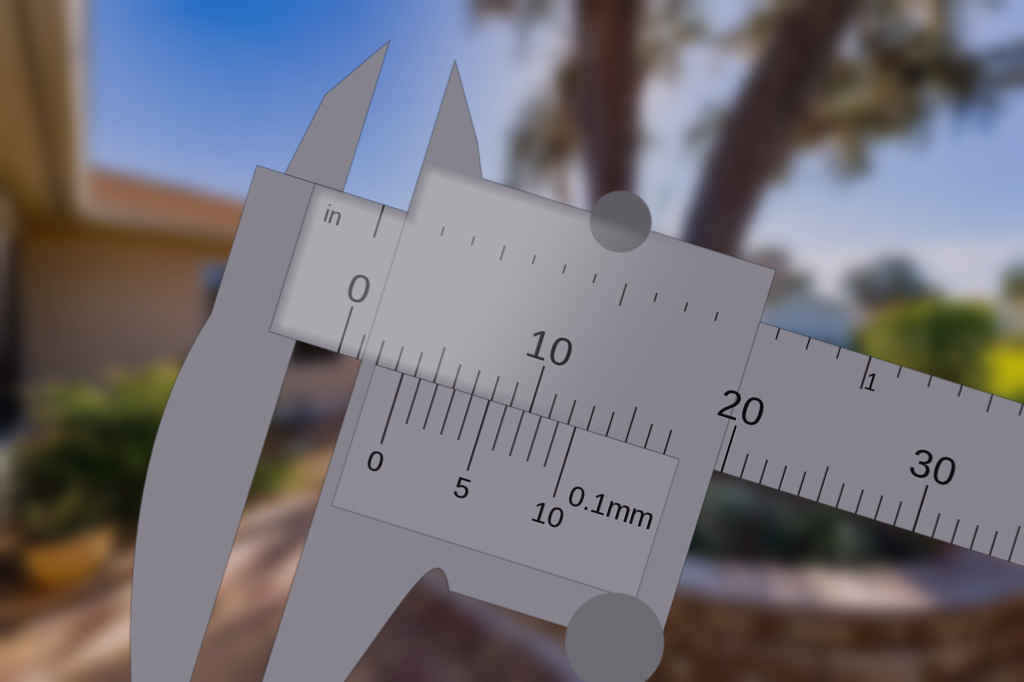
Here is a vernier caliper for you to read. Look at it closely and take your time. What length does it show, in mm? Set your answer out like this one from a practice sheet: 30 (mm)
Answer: 3.4 (mm)
